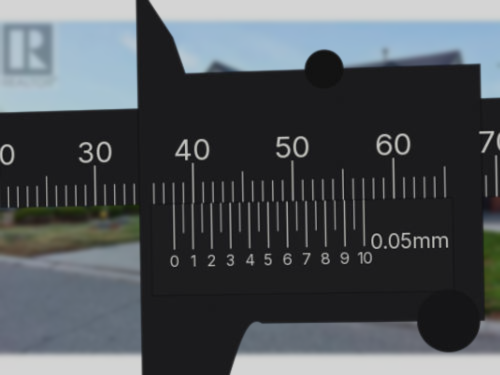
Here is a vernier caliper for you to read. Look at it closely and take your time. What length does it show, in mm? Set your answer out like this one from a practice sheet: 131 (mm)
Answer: 38.0 (mm)
